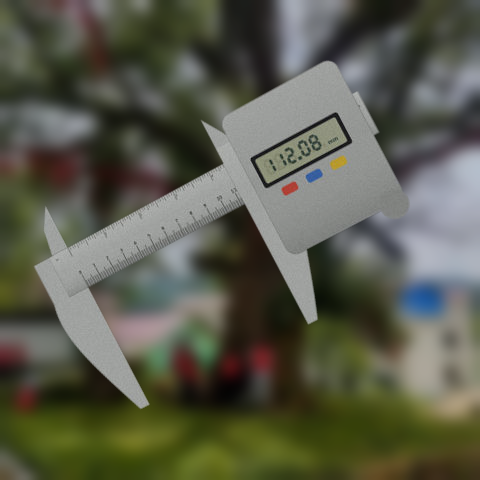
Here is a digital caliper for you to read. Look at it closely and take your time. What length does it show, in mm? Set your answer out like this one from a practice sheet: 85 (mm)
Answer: 112.08 (mm)
